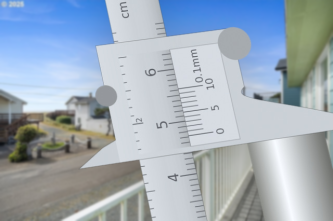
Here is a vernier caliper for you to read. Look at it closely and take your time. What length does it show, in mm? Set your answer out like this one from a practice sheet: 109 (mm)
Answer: 47.2 (mm)
